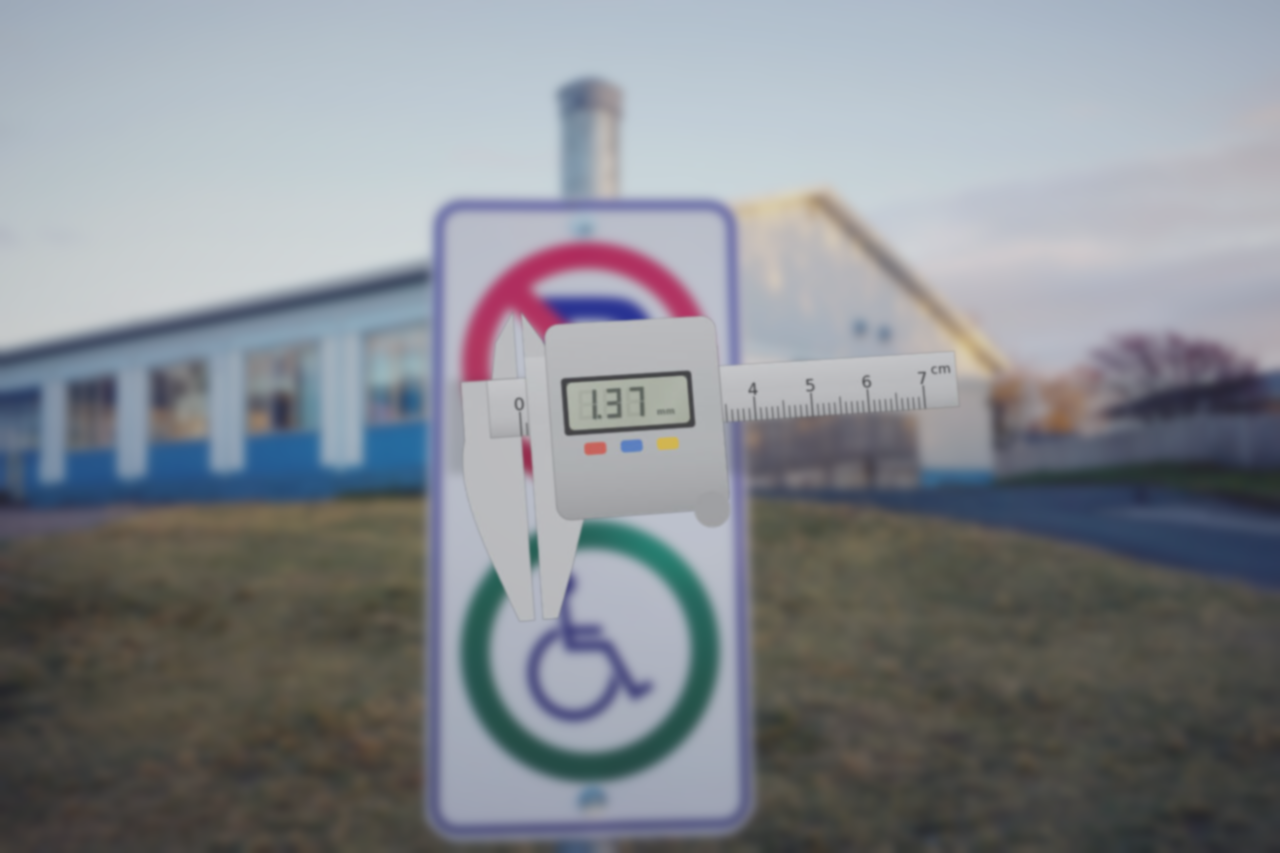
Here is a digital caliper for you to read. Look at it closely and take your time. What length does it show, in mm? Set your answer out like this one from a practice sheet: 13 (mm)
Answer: 1.37 (mm)
